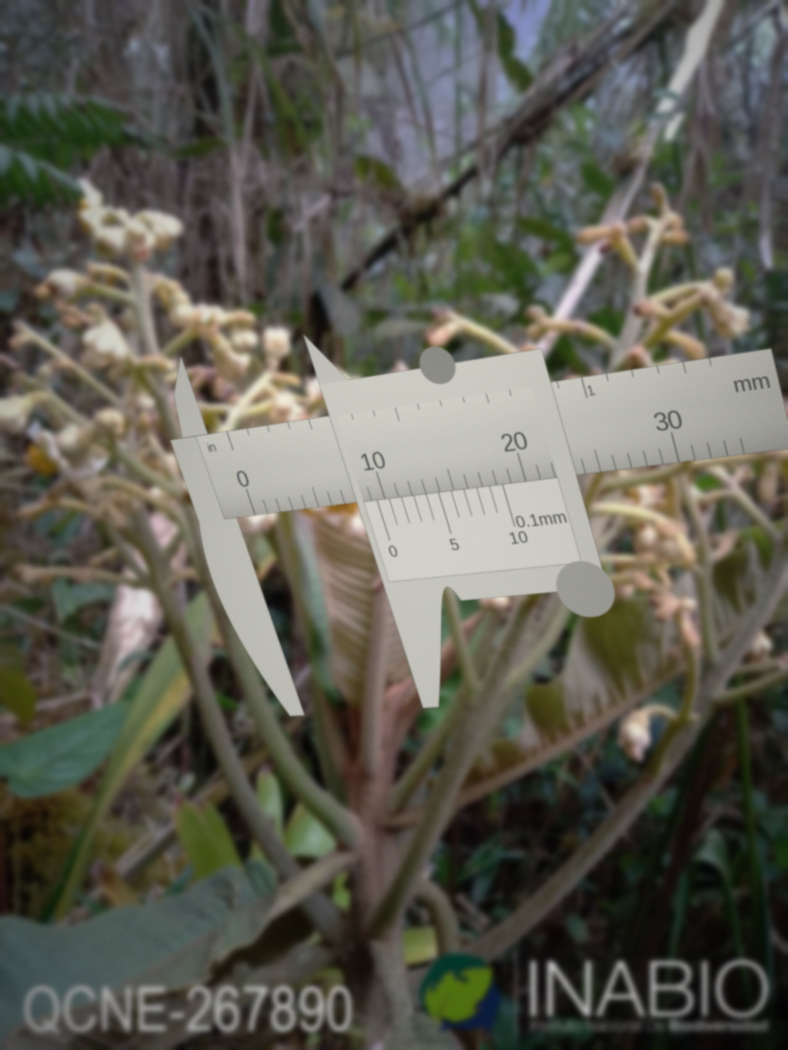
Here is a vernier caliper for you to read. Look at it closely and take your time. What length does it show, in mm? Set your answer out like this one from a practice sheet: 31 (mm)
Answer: 9.4 (mm)
